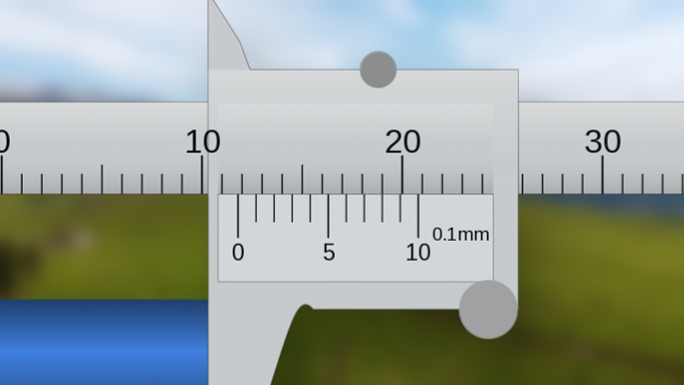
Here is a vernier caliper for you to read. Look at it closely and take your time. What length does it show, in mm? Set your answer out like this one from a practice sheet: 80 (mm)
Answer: 11.8 (mm)
